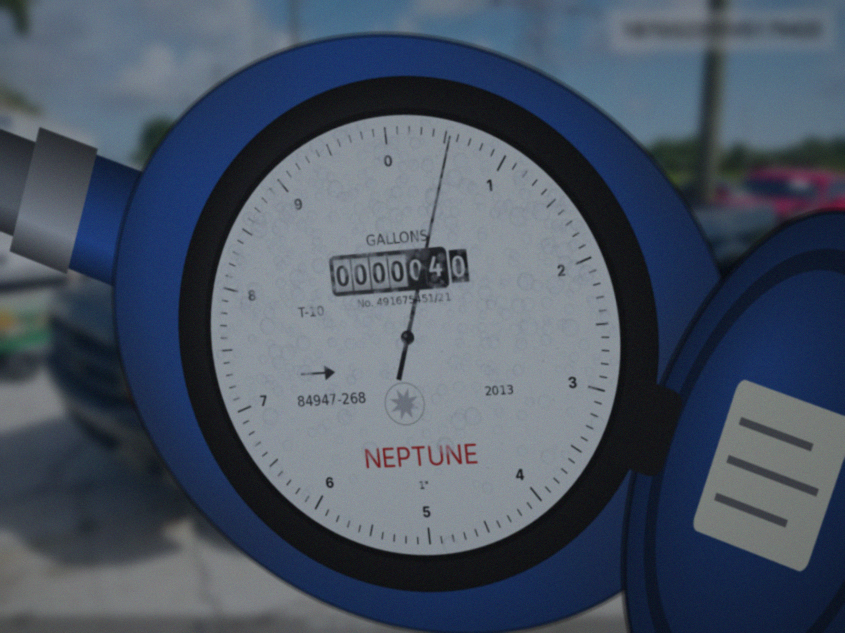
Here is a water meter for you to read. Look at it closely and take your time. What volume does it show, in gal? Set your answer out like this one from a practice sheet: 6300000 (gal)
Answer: 40.5 (gal)
